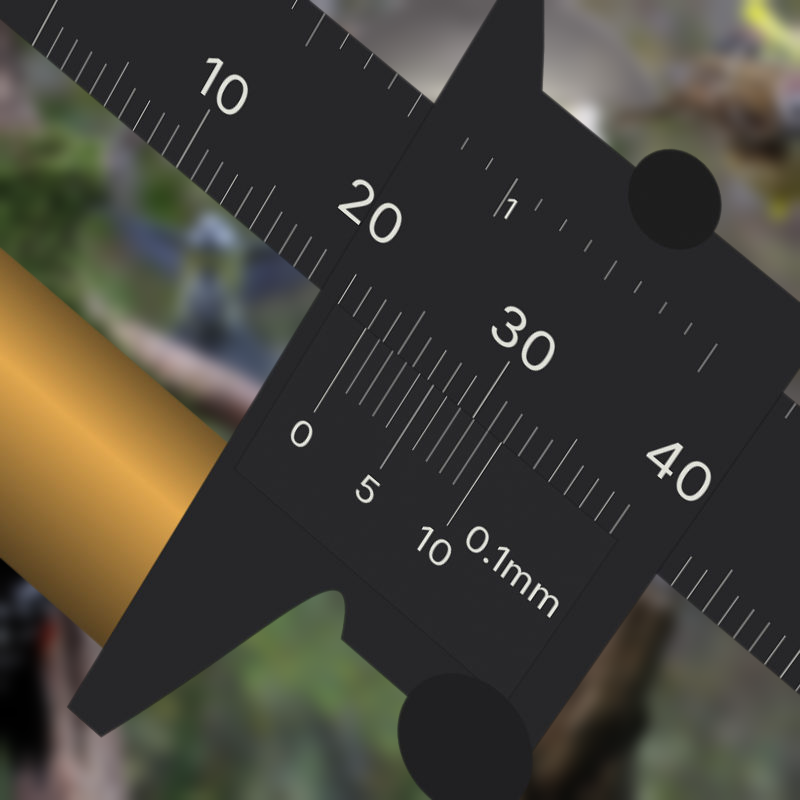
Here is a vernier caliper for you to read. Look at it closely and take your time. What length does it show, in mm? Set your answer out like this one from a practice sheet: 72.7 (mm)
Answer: 22.9 (mm)
